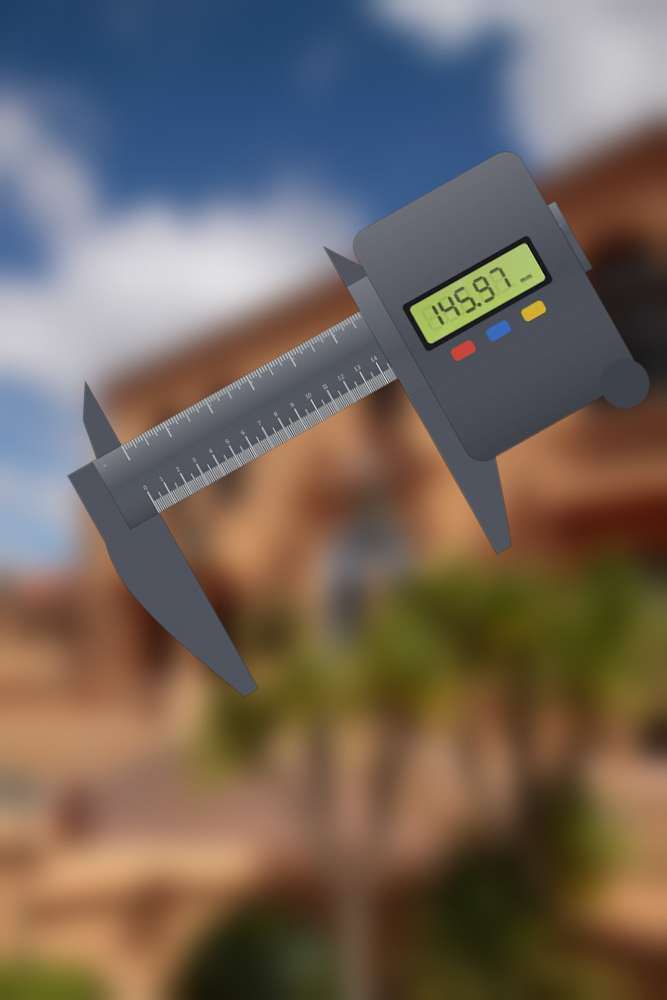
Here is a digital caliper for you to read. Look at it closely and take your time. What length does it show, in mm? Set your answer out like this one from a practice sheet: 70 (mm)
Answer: 145.97 (mm)
